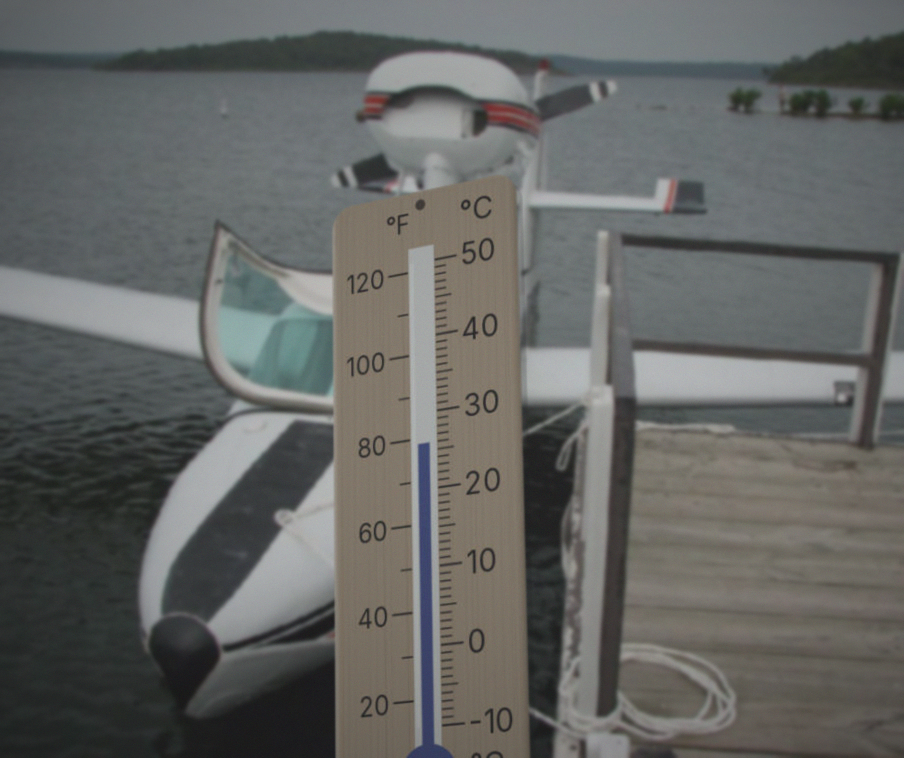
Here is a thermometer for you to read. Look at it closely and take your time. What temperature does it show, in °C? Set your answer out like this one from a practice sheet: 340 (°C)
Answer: 26 (°C)
